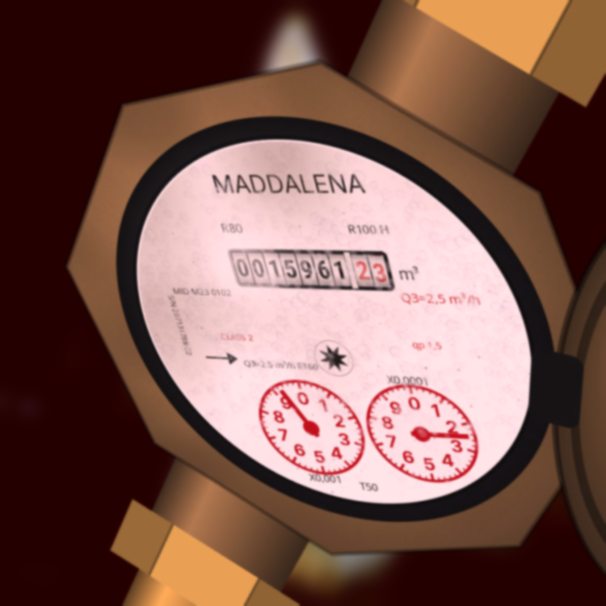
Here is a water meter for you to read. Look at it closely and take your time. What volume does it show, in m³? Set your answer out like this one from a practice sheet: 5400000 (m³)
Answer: 15961.2292 (m³)
